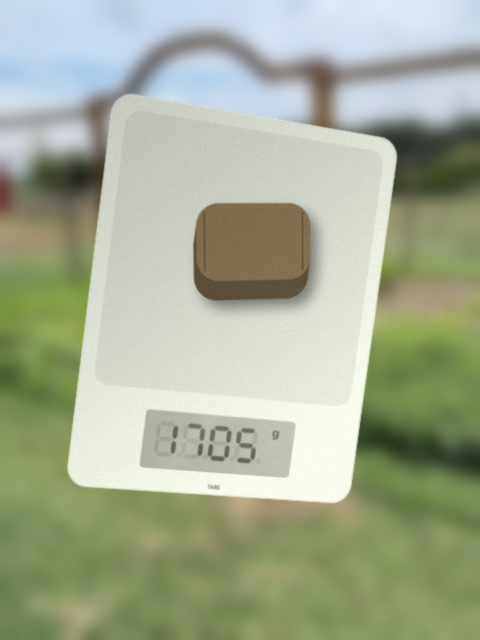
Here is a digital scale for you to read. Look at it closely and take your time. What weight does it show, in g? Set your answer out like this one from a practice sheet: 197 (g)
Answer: 1705 (g)
